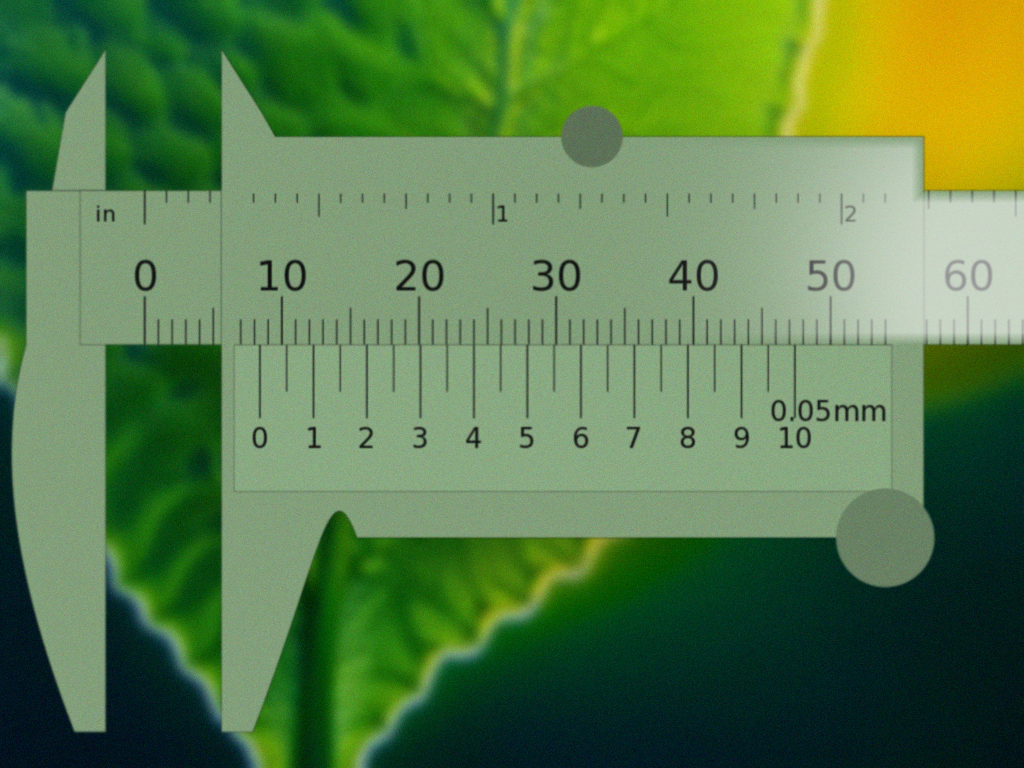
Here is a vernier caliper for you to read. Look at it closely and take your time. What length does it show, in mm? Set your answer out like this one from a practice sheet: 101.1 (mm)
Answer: 8.4 (mm)
